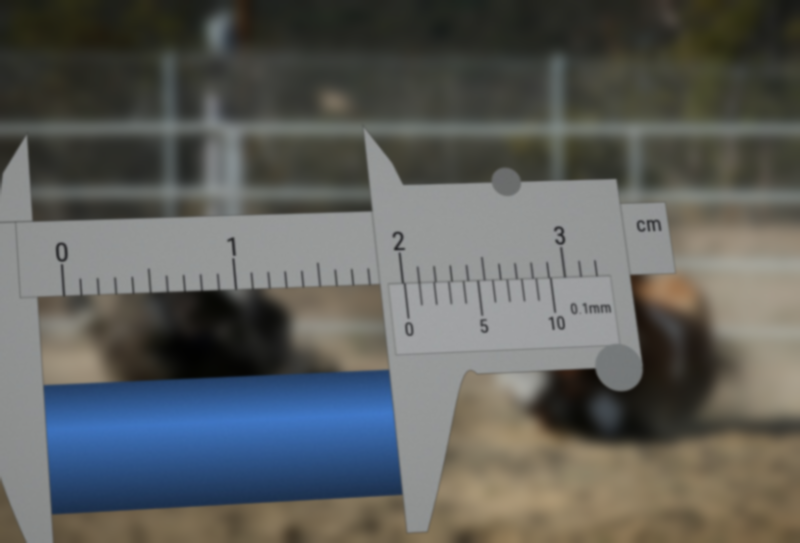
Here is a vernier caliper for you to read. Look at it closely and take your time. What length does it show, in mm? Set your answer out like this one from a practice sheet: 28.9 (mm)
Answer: 20.1 (mm)
